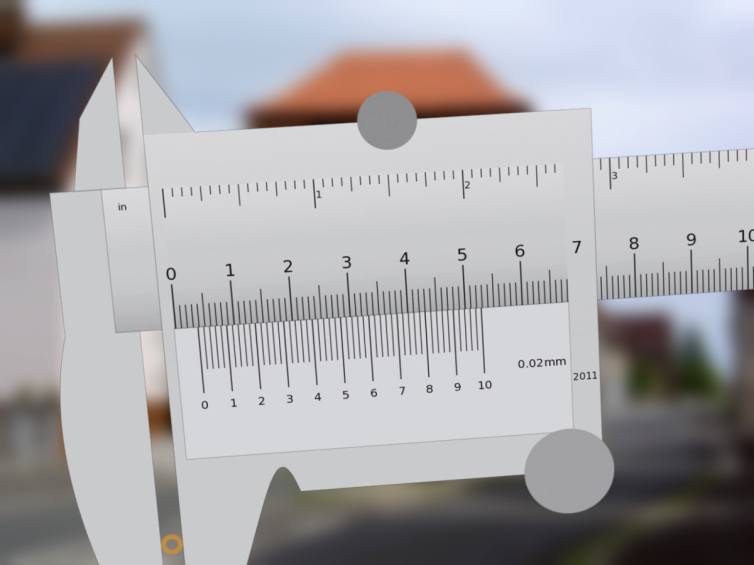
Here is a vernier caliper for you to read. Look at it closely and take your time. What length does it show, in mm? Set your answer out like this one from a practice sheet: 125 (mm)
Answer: 3.8 (mm)
